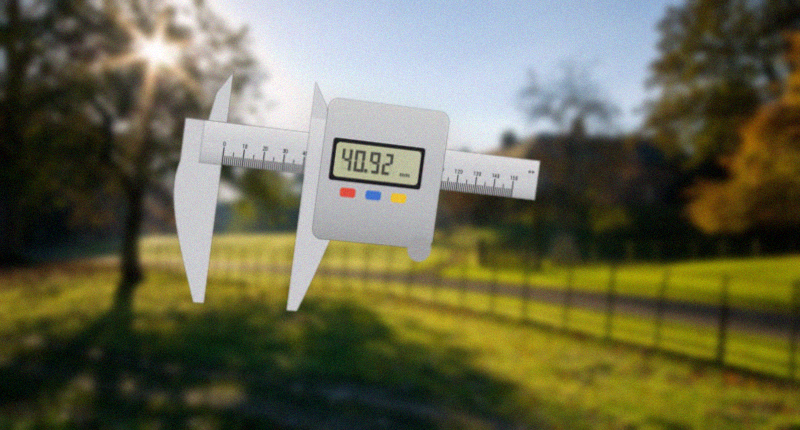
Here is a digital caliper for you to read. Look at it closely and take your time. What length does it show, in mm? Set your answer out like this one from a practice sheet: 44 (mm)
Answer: 40.92 (mm)
